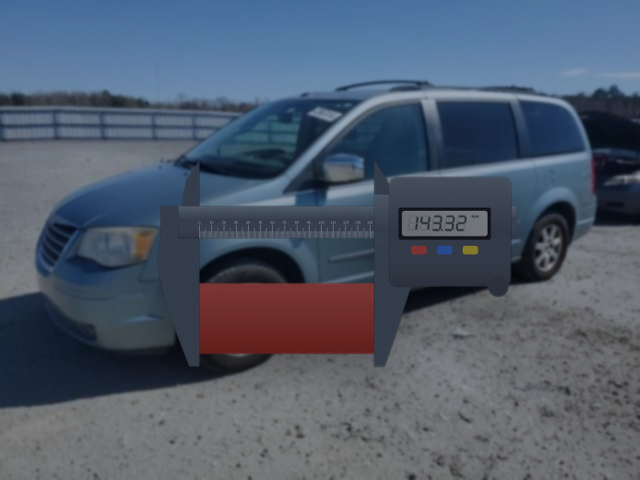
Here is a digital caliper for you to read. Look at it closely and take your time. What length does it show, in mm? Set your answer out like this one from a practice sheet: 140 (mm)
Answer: 143.32 (mm)
